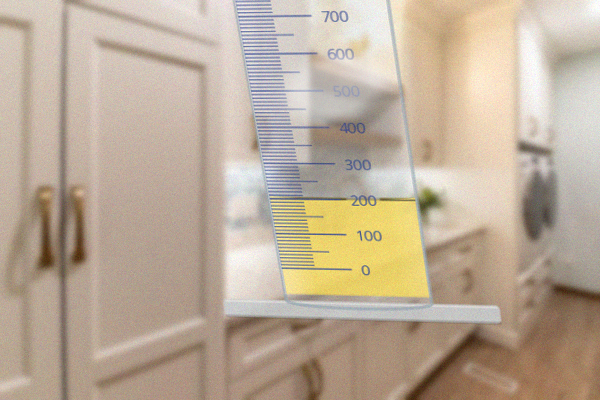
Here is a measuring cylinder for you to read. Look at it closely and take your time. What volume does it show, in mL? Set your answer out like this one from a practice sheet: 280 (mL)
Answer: 200 (mL)
